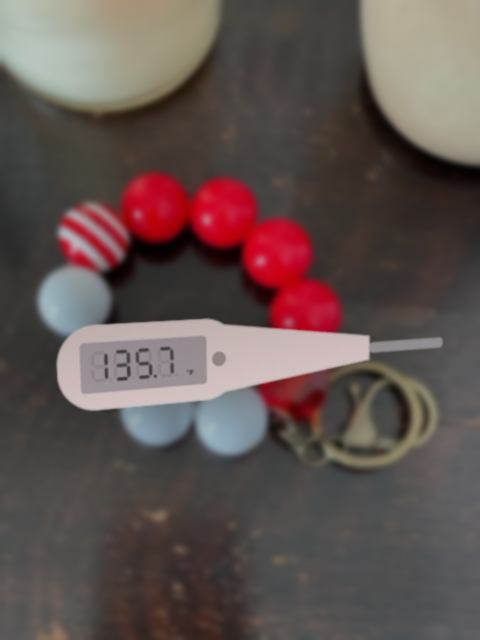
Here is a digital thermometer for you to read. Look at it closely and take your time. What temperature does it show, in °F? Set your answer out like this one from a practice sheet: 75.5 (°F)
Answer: 135.7 (°F)
